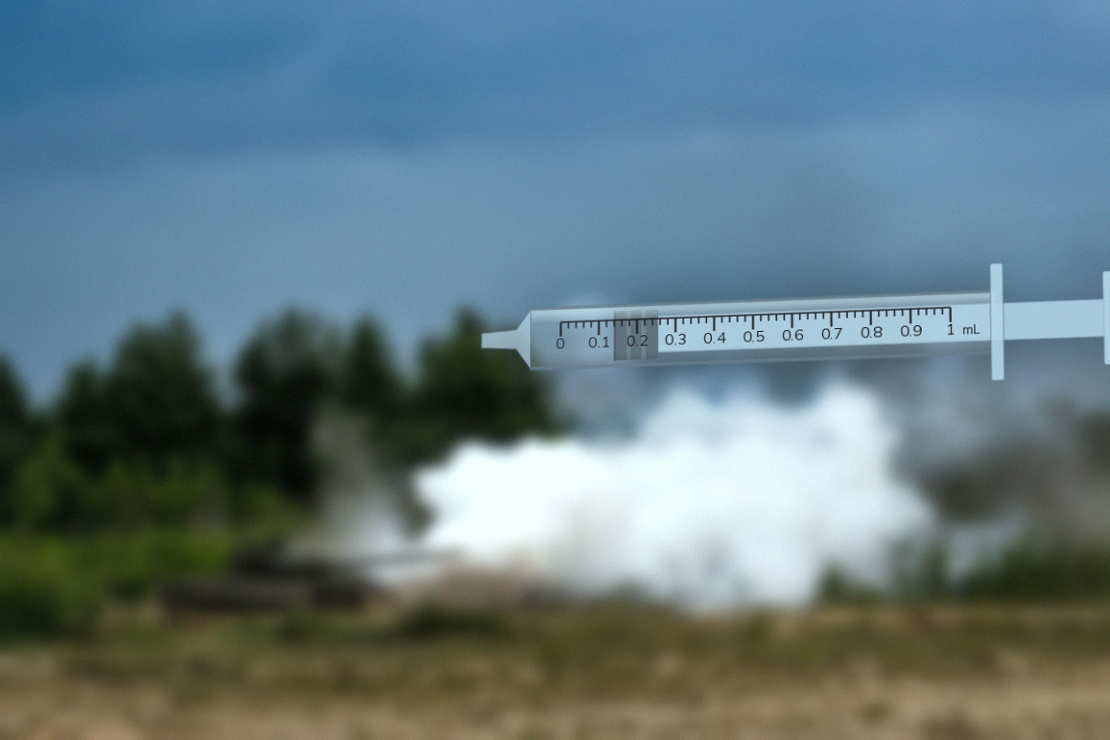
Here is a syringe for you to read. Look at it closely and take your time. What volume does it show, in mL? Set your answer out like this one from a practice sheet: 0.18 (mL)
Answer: 0.14 (mL)
